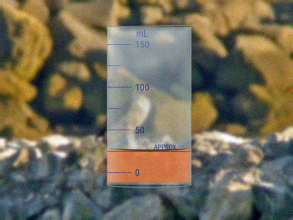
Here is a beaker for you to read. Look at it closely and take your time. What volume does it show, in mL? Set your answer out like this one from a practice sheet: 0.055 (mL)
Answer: 25 (mL)
